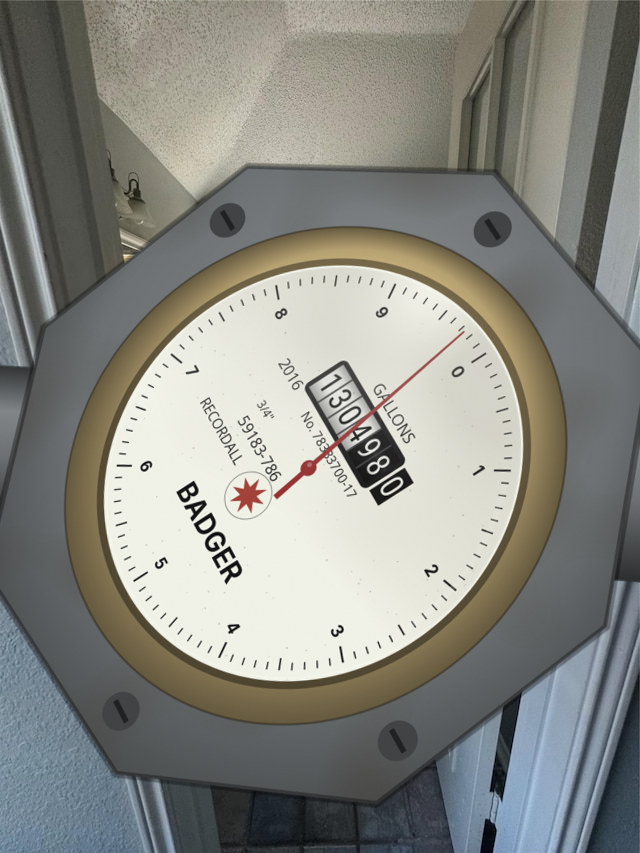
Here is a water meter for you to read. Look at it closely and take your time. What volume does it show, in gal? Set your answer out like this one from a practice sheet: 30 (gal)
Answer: 1304979.7 (gal)
